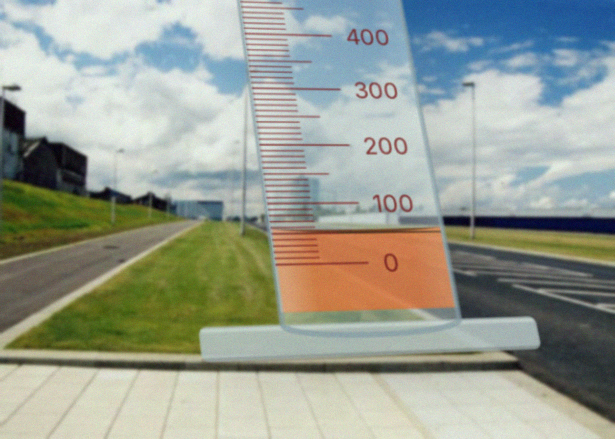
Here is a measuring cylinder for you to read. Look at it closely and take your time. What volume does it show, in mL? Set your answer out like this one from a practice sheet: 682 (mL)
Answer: 50 (mL)
